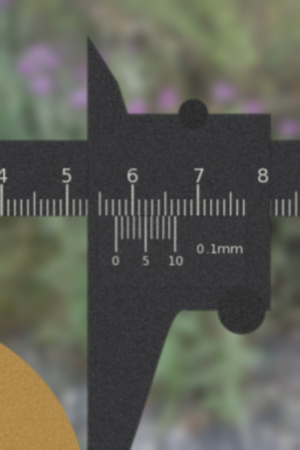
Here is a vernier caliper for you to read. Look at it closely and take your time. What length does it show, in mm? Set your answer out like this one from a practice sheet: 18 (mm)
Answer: 57.5 (mm)
